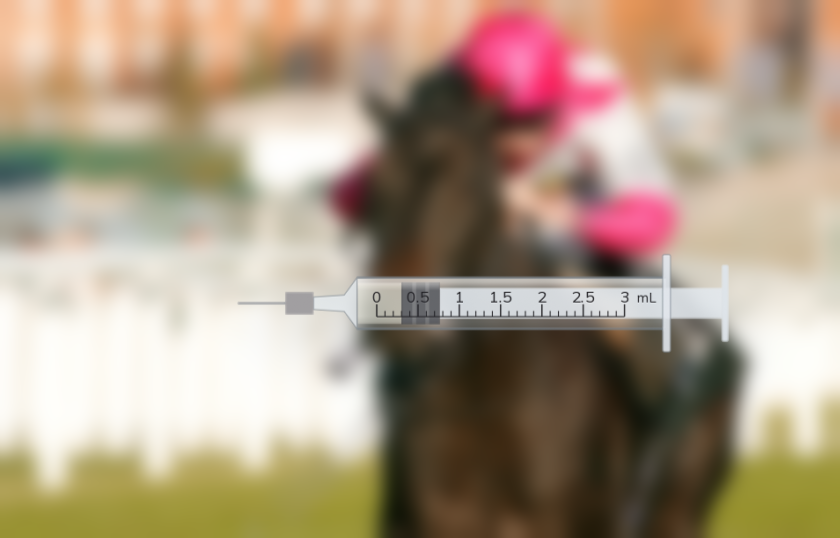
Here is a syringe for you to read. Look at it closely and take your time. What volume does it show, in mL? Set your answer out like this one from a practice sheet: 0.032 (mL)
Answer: 0.3 (mL)
